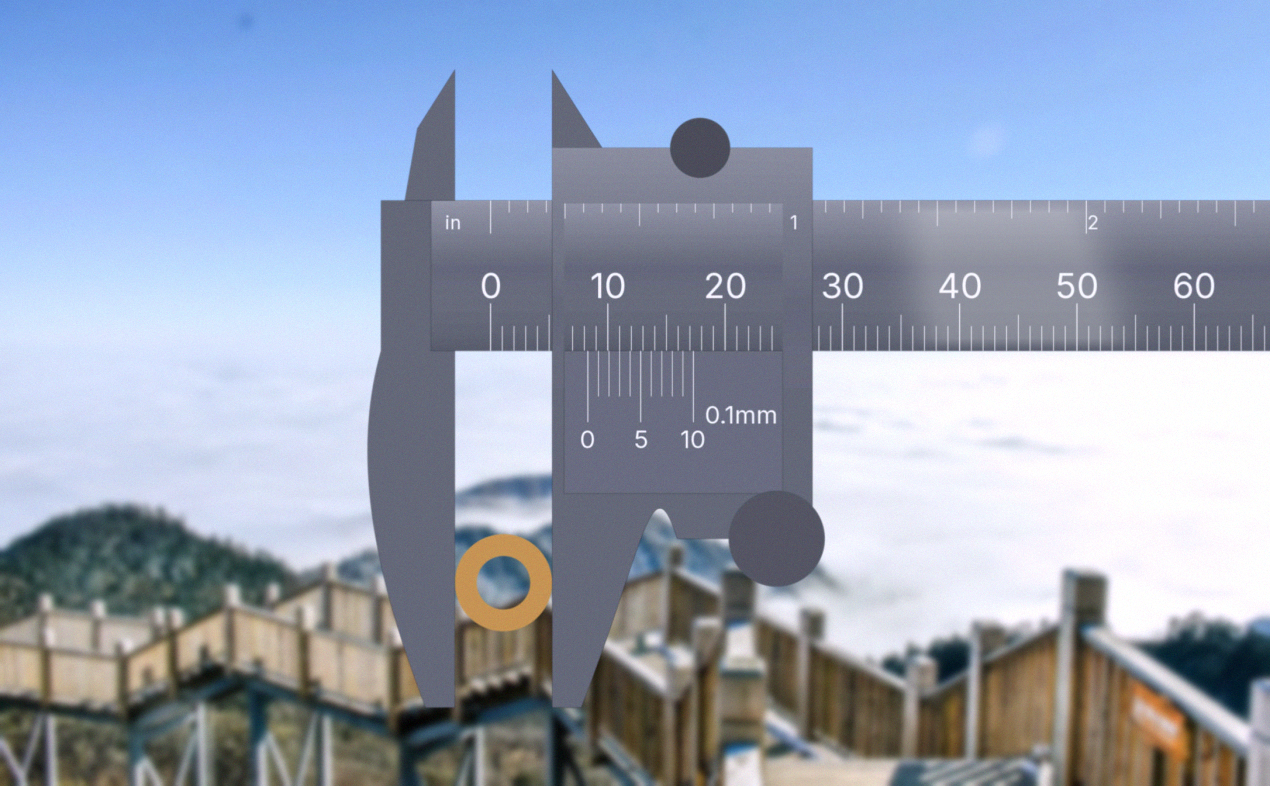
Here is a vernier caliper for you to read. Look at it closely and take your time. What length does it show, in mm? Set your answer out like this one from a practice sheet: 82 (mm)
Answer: 8.3 (mm)
